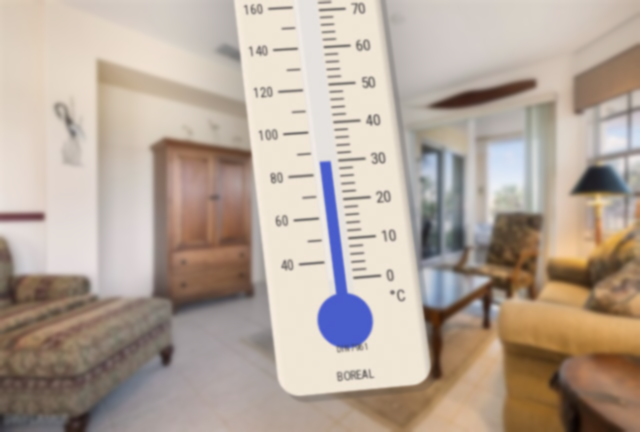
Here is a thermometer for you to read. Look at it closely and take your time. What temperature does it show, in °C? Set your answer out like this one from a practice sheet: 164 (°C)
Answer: 30 (°C)
